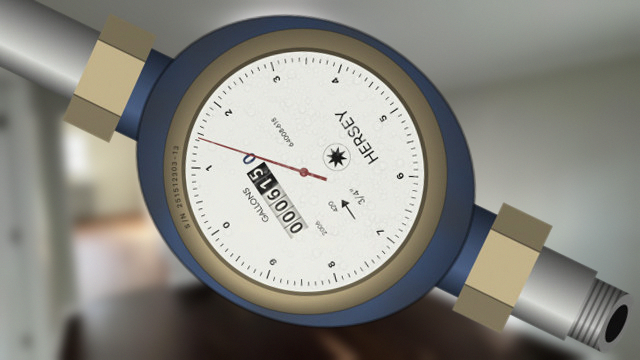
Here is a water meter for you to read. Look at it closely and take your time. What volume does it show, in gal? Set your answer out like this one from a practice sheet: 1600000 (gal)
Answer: 6151.4 (gal)
